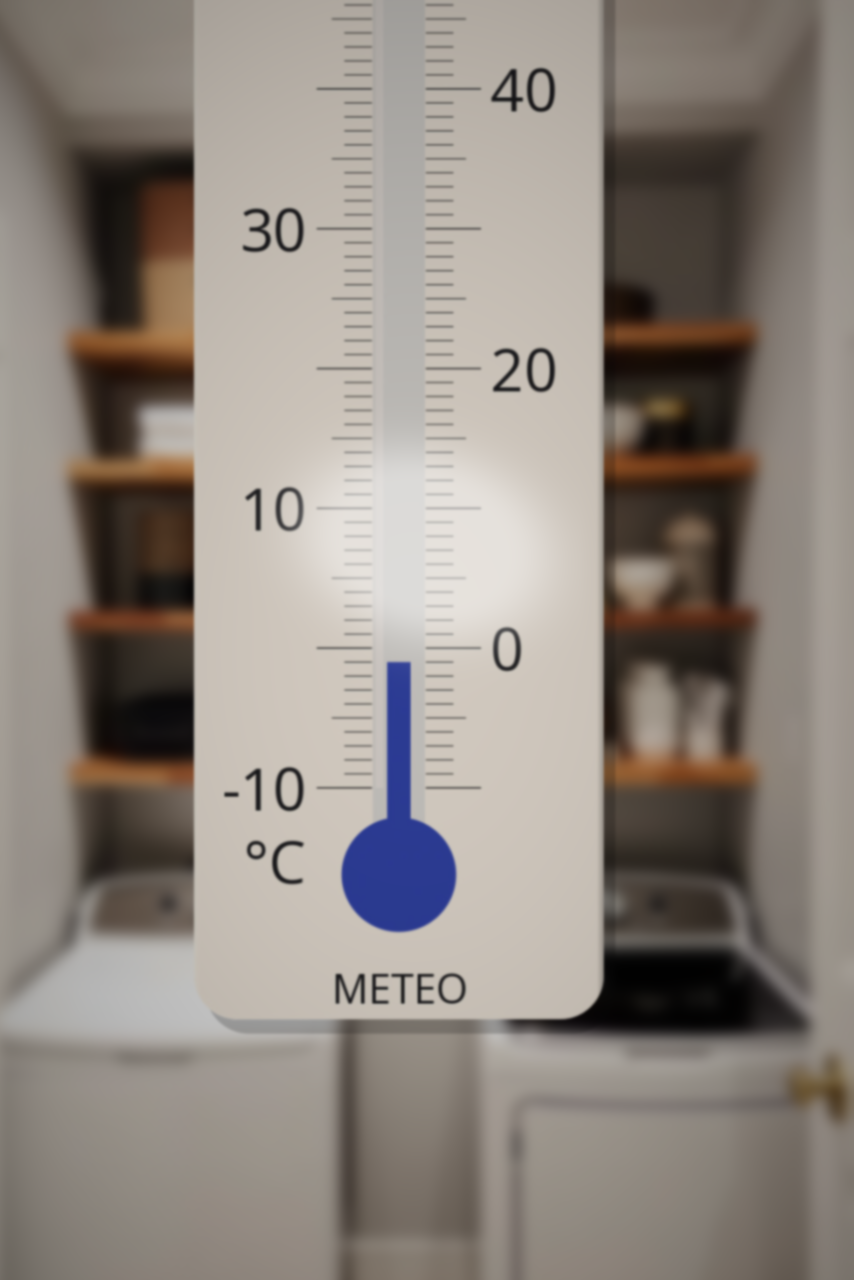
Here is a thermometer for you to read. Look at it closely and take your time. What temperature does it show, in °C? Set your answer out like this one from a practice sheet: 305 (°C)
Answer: -1 (°C)
